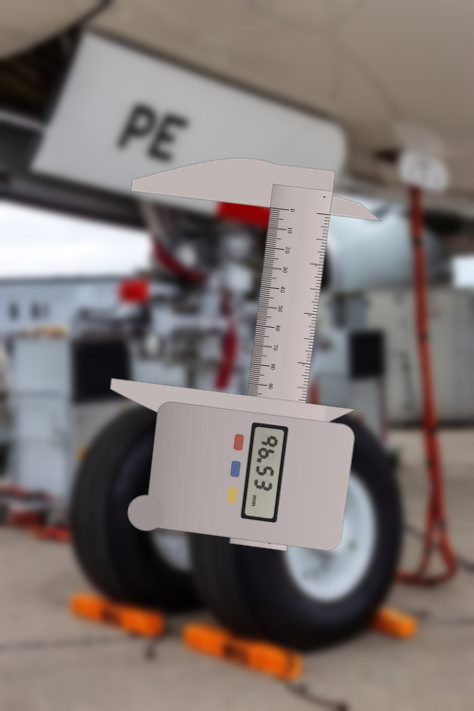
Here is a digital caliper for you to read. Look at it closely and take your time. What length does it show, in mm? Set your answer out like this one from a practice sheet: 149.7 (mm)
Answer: 96.53 (mm)
